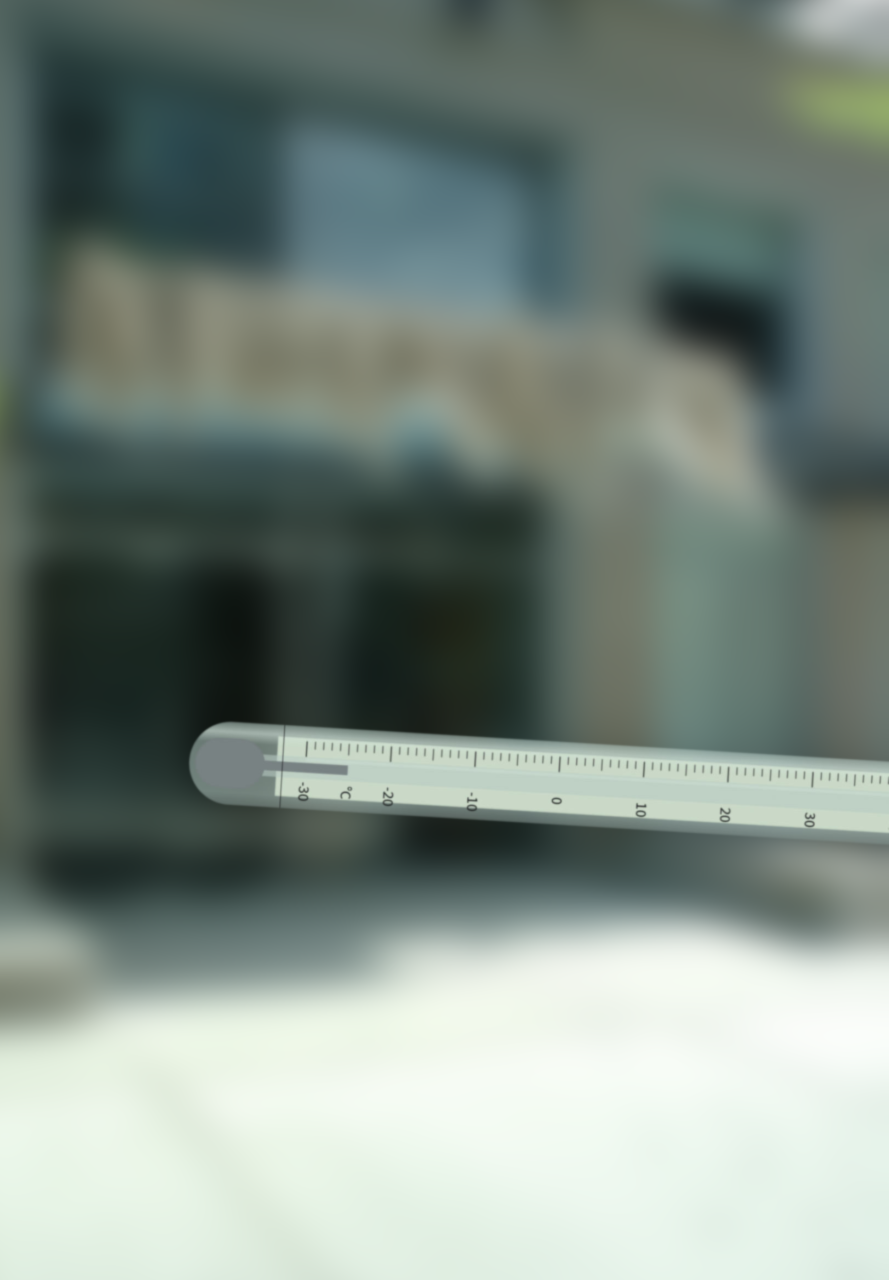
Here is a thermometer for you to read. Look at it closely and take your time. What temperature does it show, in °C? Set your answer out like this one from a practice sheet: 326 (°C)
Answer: -25 (°C)
